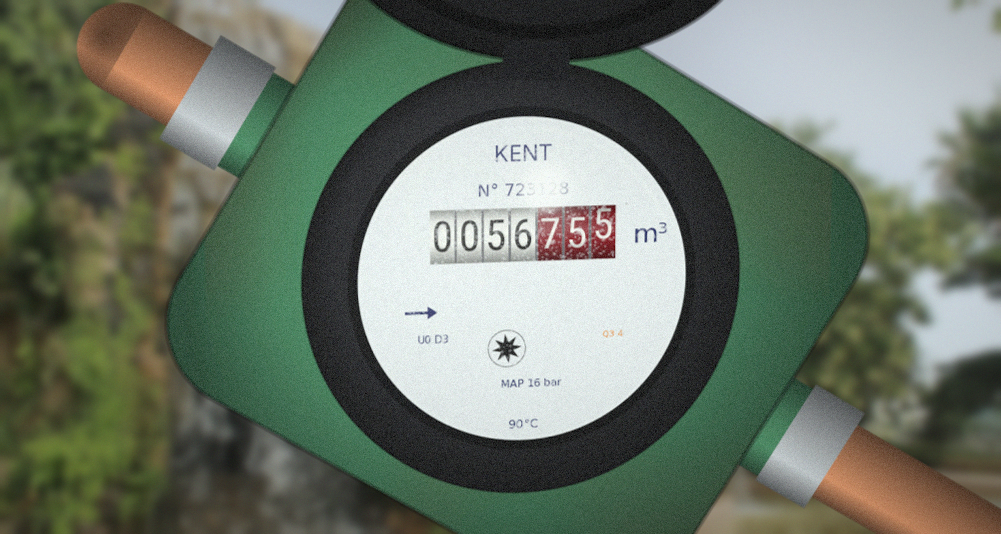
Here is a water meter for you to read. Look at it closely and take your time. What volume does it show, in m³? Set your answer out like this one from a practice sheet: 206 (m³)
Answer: 56.755 (m³)
